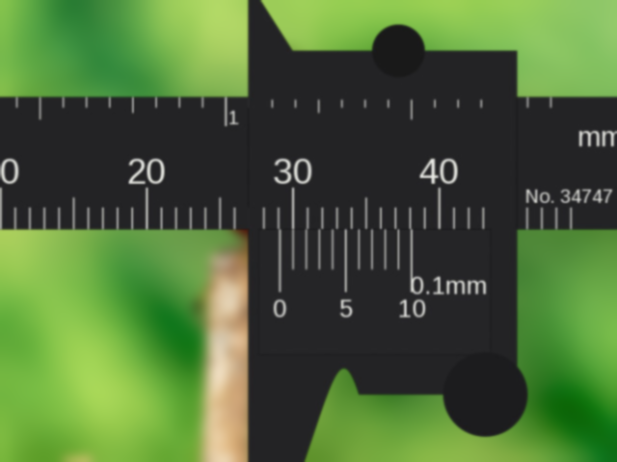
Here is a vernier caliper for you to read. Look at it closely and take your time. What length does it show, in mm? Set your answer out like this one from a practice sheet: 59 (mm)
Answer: 29.1 (mm)
